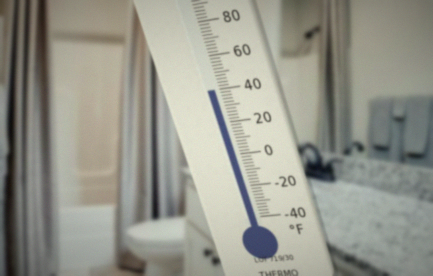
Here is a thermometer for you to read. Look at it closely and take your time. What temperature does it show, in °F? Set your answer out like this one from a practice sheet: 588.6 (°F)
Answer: 40 (°F)
